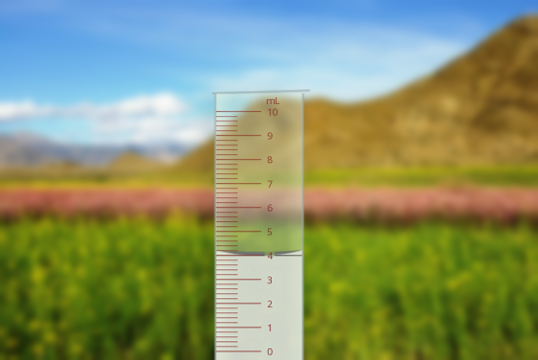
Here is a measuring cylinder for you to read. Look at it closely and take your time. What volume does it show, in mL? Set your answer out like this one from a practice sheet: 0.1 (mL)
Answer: 4 (mL)
